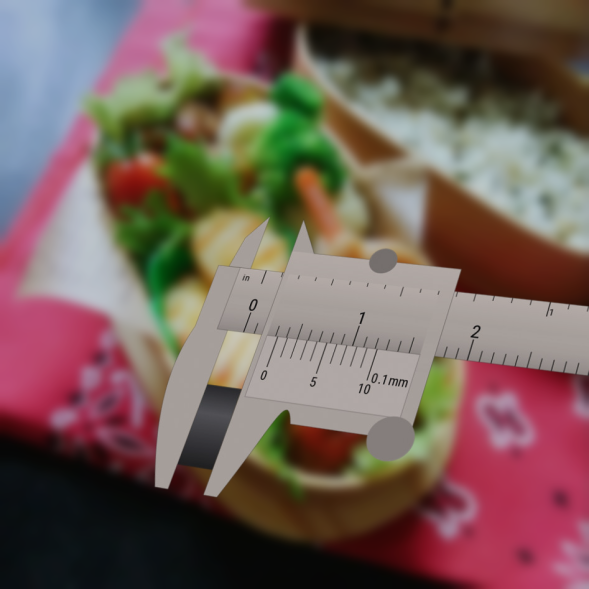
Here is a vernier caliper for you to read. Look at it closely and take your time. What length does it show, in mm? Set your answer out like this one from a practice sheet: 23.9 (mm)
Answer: 3.2 (mm)
